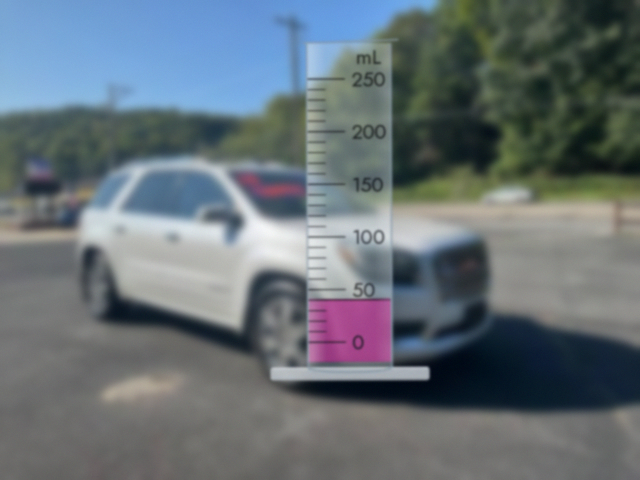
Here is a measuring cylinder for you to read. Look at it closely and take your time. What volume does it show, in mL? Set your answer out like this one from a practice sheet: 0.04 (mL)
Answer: 40 (mL)
